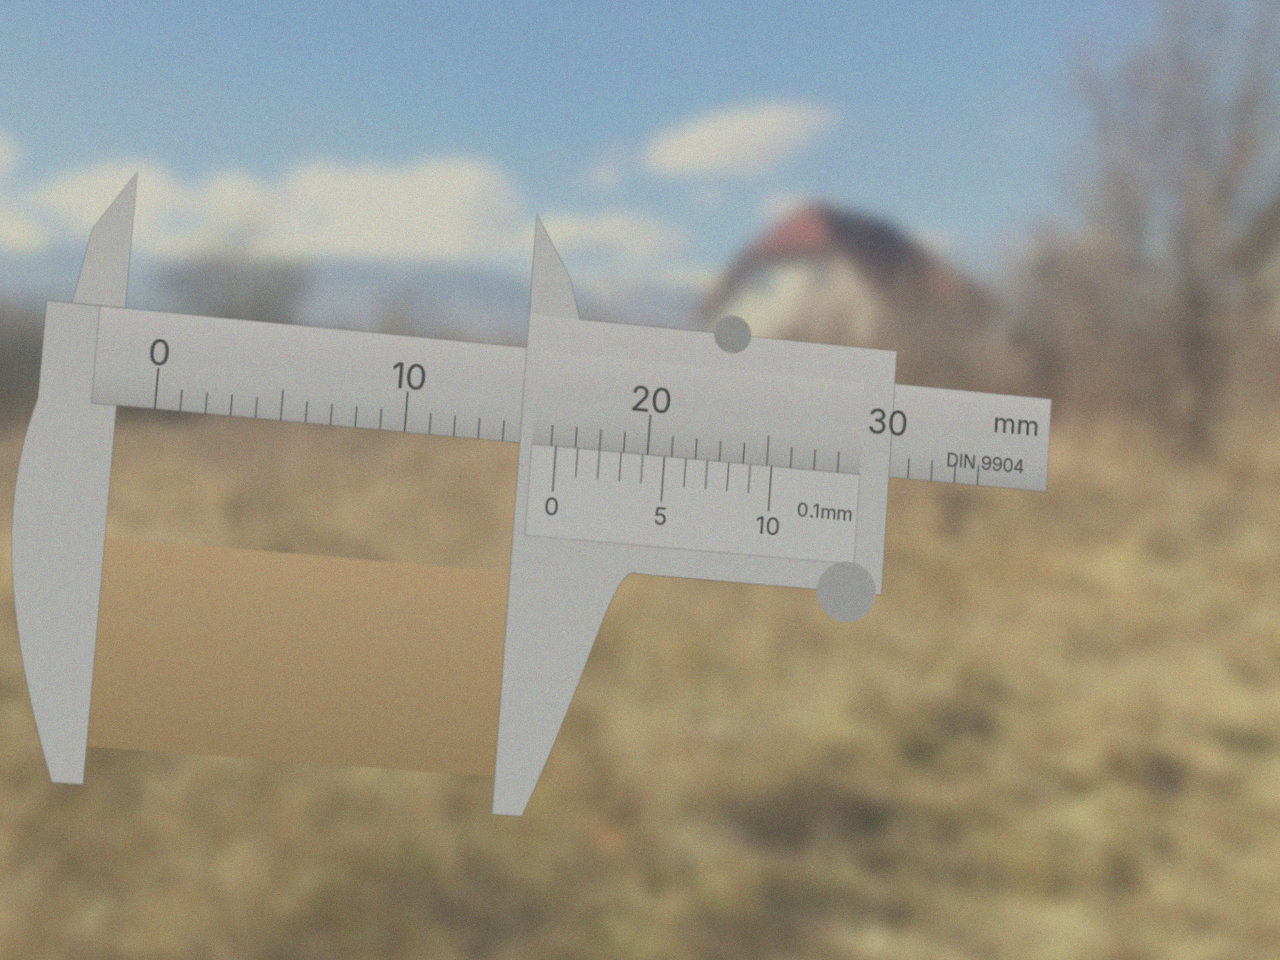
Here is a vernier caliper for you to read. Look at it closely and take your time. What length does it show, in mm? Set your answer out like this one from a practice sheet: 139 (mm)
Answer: 16.2 (mm)
